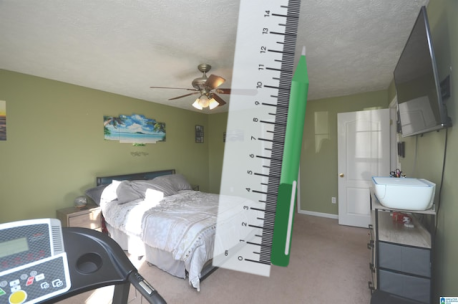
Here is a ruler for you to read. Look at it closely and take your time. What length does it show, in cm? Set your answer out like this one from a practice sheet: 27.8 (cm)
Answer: 12.5 (cm)
